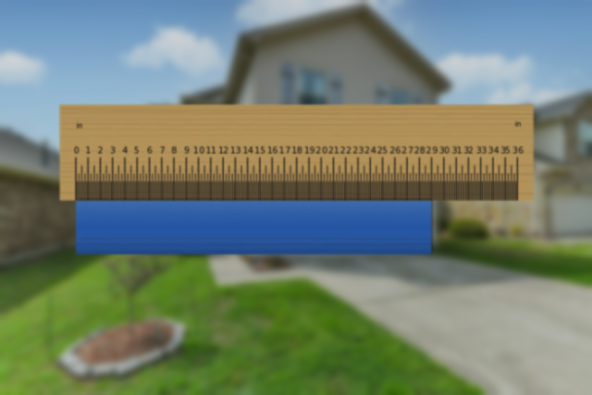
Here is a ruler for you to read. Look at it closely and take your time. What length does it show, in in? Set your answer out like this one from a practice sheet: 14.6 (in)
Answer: 29 (in)
